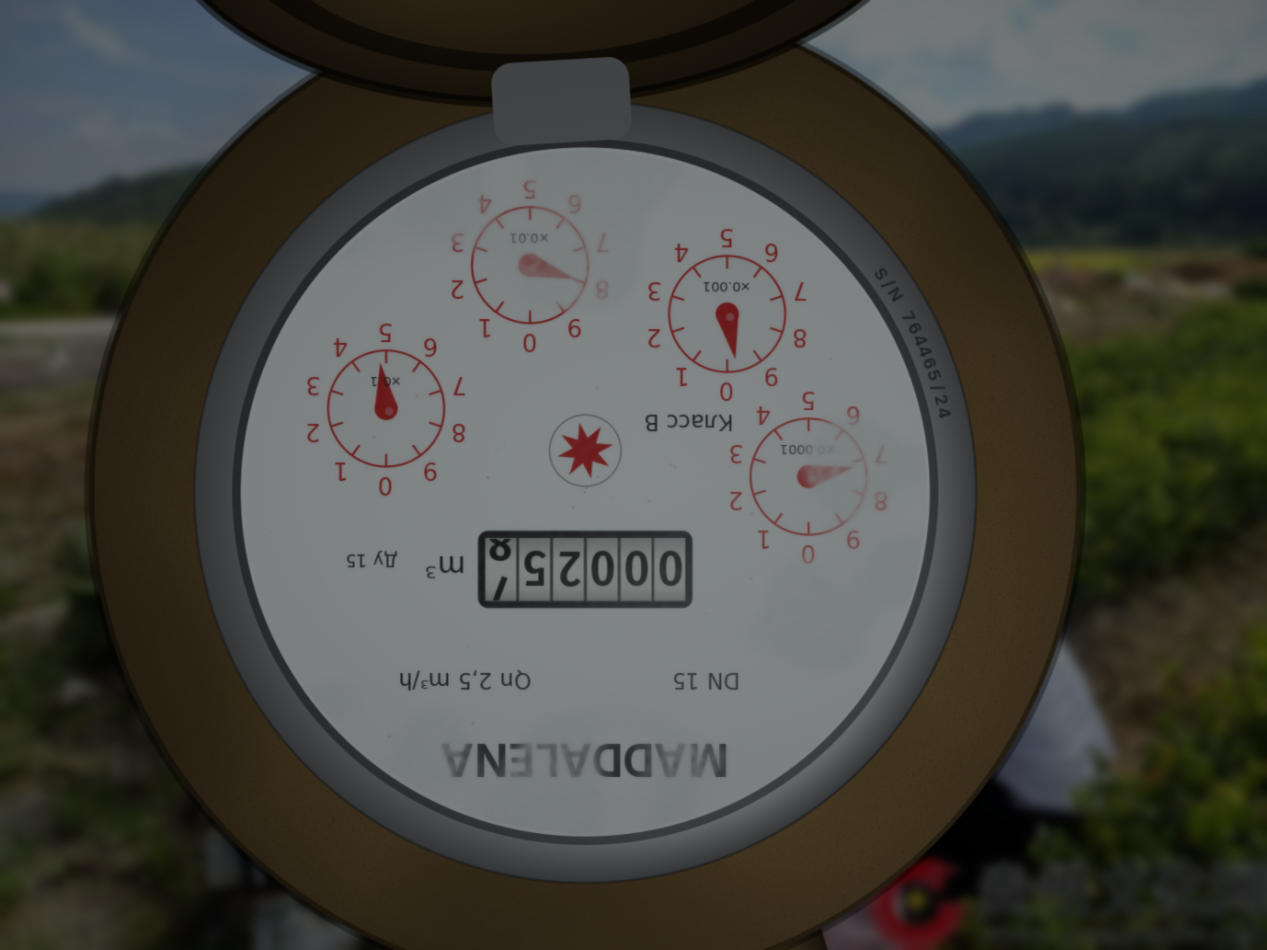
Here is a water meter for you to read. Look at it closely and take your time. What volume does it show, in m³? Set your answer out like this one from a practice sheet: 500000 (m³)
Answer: 257.4797 (m³)
